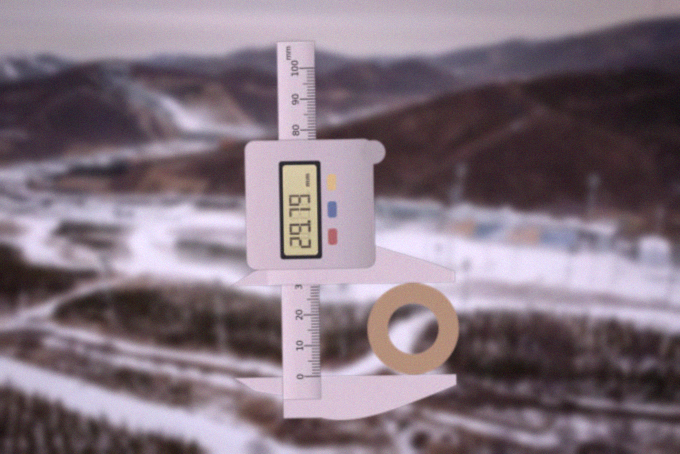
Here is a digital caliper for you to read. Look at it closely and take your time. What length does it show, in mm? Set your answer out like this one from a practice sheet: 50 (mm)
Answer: 29.79 (mm)
